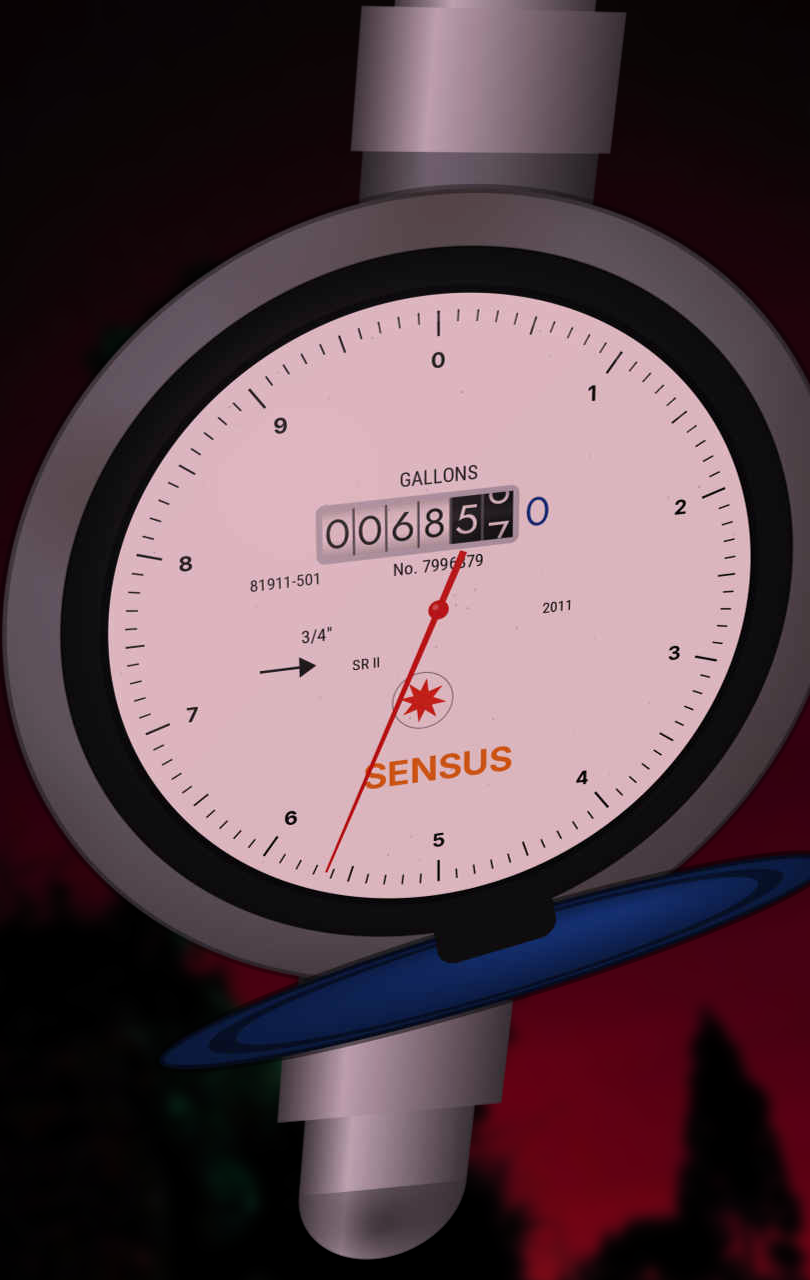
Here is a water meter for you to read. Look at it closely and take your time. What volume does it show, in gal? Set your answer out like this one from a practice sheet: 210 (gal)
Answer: 68565.6 (gal)
